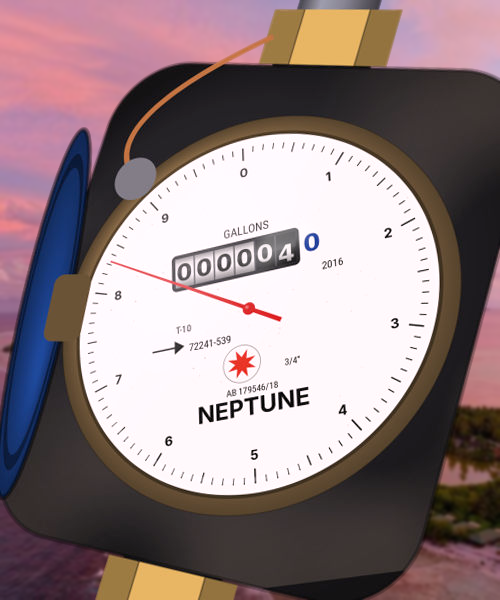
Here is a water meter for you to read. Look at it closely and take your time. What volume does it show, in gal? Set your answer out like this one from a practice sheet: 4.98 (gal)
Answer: 38.3 (gal)
